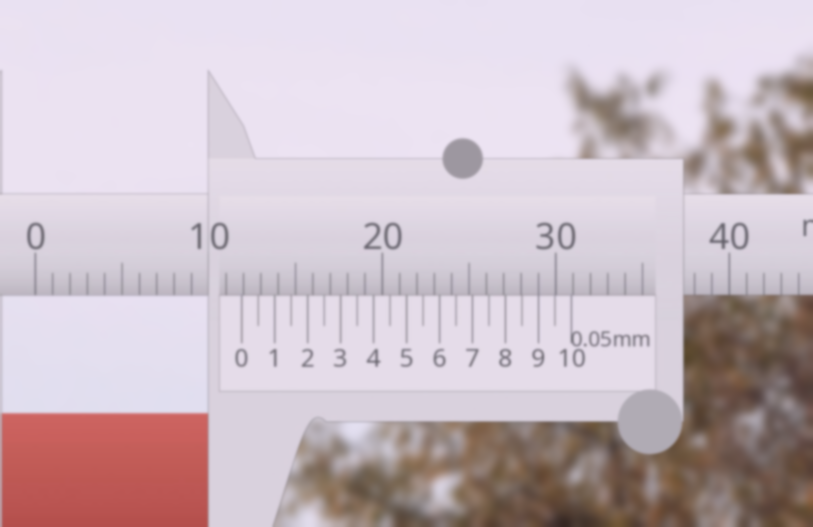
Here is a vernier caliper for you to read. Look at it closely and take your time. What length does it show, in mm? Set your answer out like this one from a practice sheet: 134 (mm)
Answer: 11.9 (mm)
